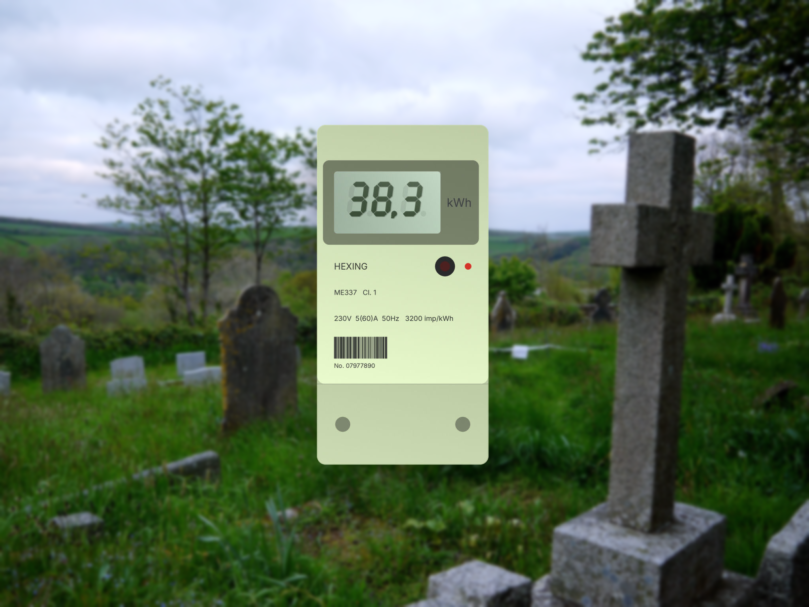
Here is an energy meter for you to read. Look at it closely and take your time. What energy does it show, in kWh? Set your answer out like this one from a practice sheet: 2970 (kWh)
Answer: 38.3 (kWh)
